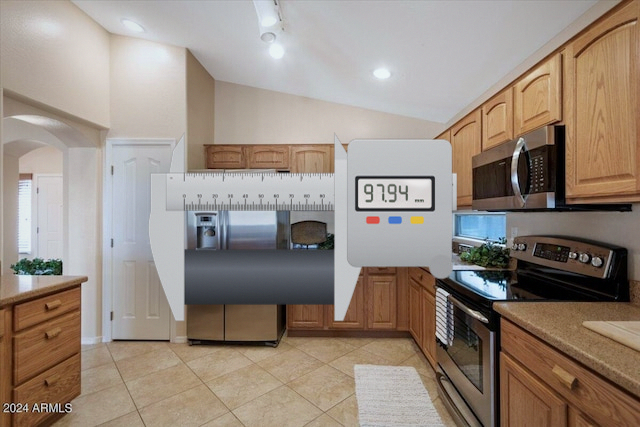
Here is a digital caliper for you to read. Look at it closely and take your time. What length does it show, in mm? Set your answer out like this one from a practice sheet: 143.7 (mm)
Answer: 97.94 (mm)
